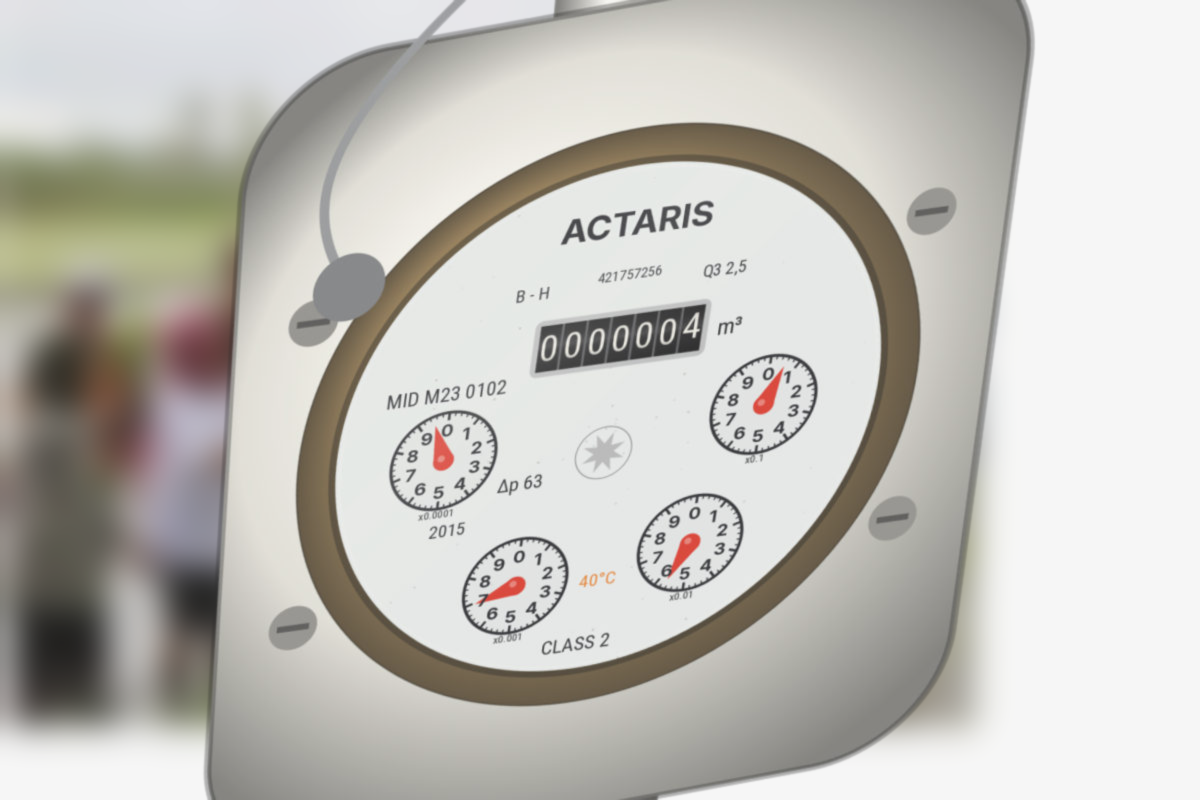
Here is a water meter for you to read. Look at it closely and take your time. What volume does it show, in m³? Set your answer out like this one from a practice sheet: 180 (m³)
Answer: 4.0569 (m³)
